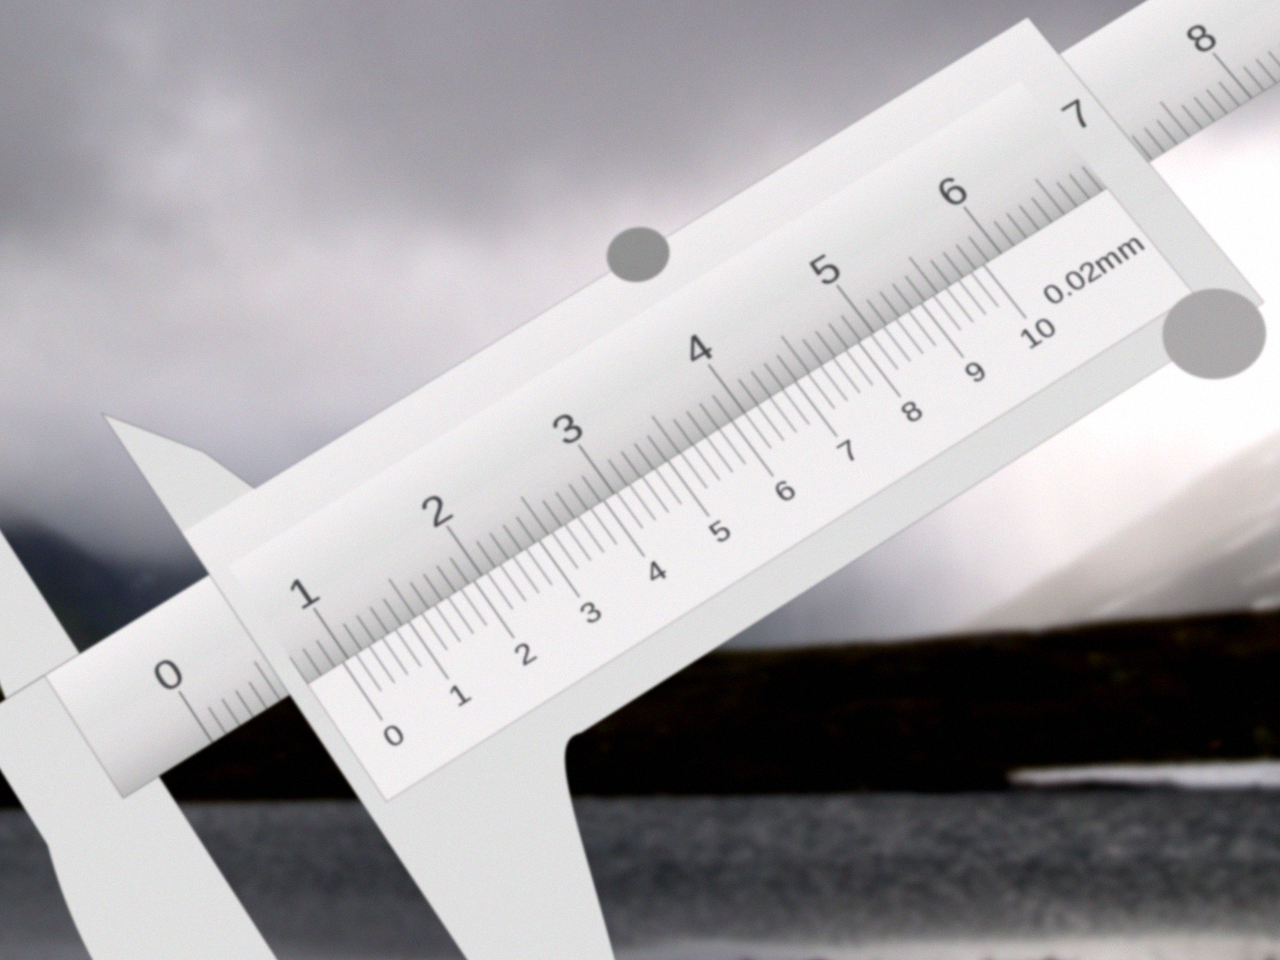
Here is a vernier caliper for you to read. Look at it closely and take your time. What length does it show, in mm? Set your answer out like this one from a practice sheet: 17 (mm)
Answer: 9.6 (mm)
